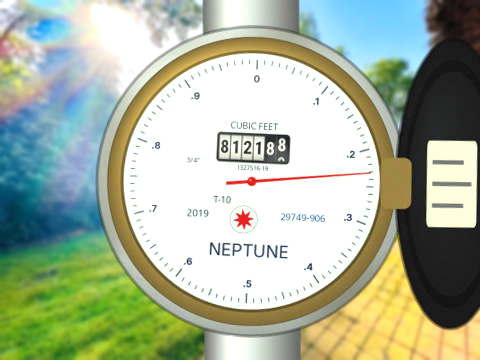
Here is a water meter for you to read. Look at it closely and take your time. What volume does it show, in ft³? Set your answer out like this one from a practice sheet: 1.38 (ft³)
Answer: 812188.23 (ft³)
